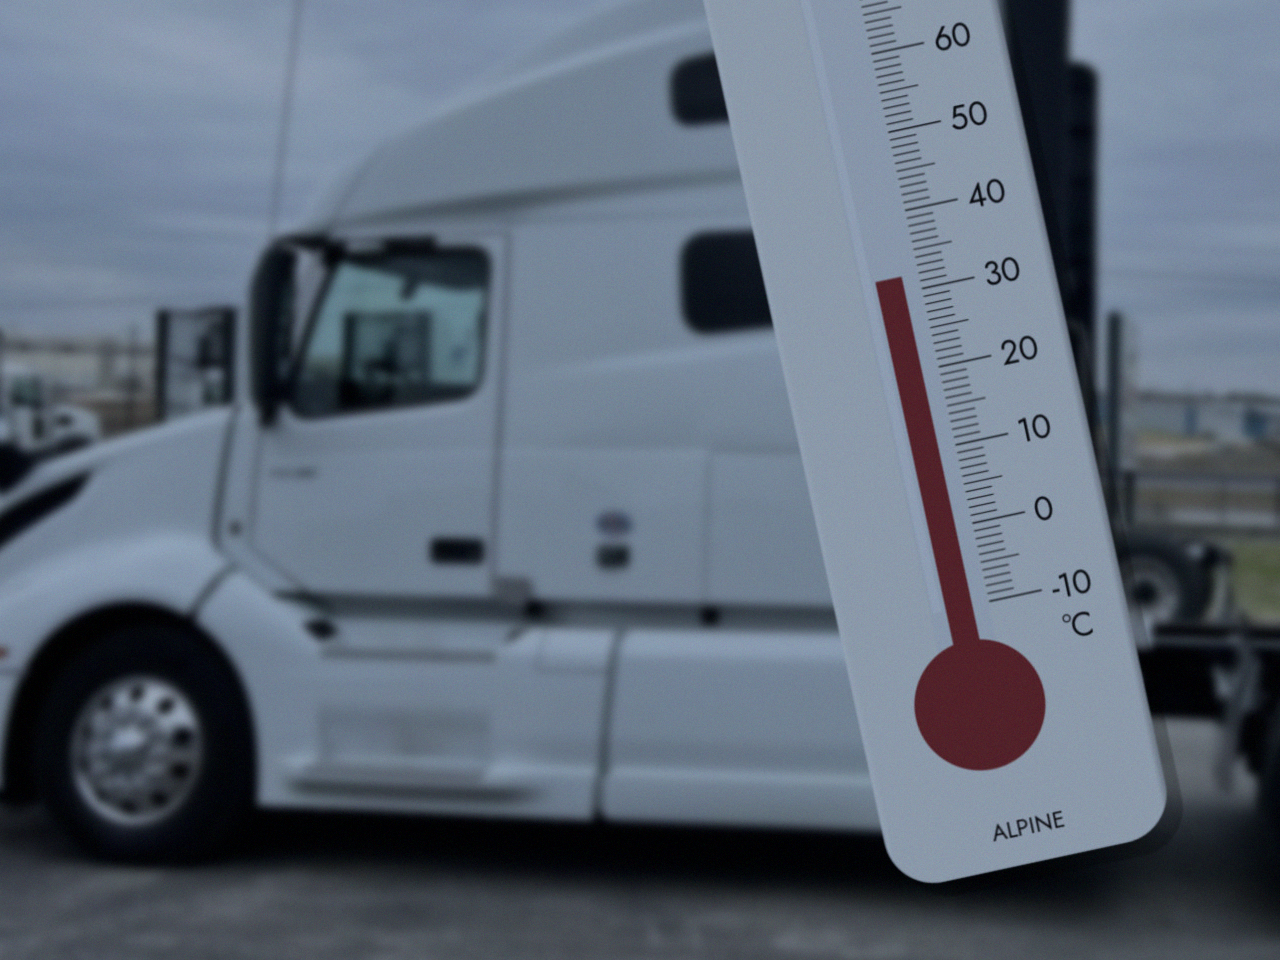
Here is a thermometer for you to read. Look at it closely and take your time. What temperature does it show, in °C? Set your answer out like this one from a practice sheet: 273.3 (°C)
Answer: 32 (°C)
